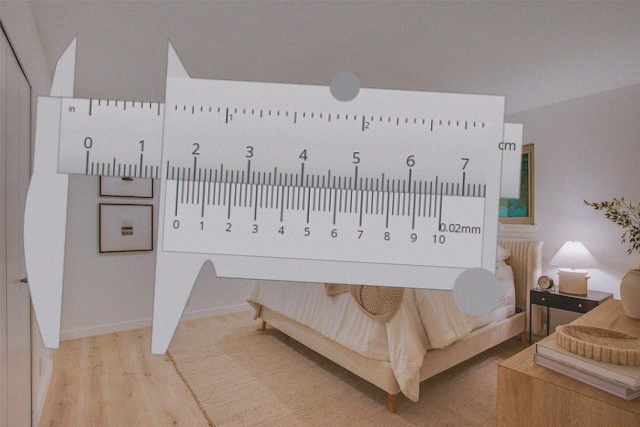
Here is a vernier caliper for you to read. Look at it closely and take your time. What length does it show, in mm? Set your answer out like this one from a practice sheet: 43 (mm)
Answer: 17.0 (mm)
